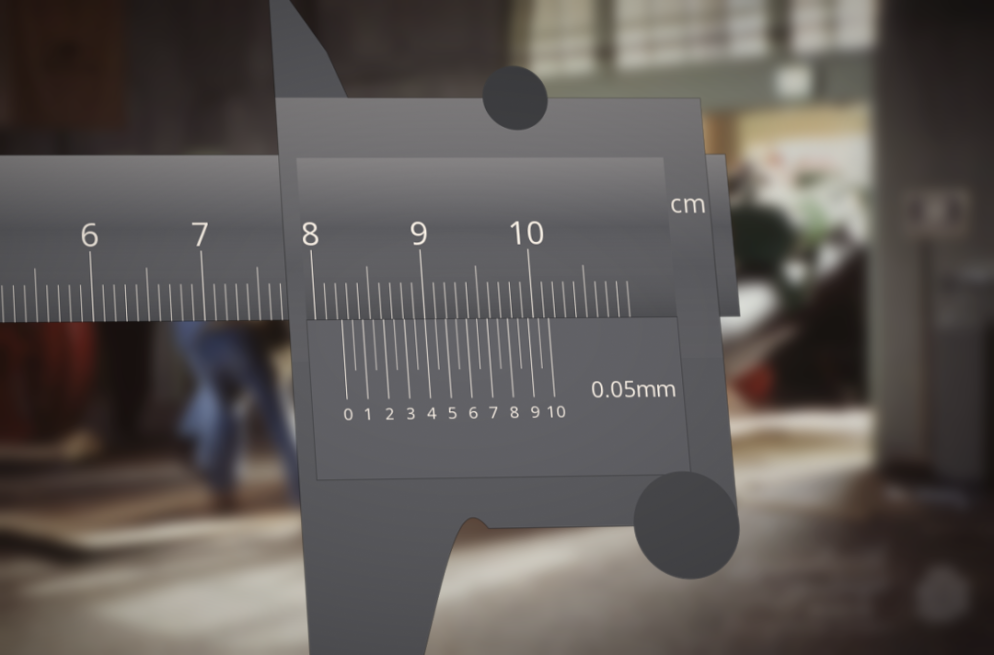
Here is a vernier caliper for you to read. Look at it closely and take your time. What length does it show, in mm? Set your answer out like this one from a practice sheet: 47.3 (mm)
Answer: 82.4 (mm)
